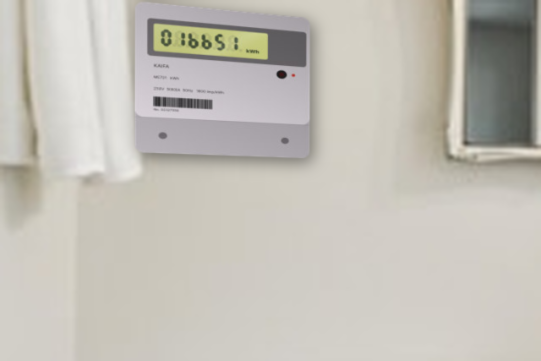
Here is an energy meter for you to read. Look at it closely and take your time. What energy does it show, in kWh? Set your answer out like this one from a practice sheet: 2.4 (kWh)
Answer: 16651 (kWh)
